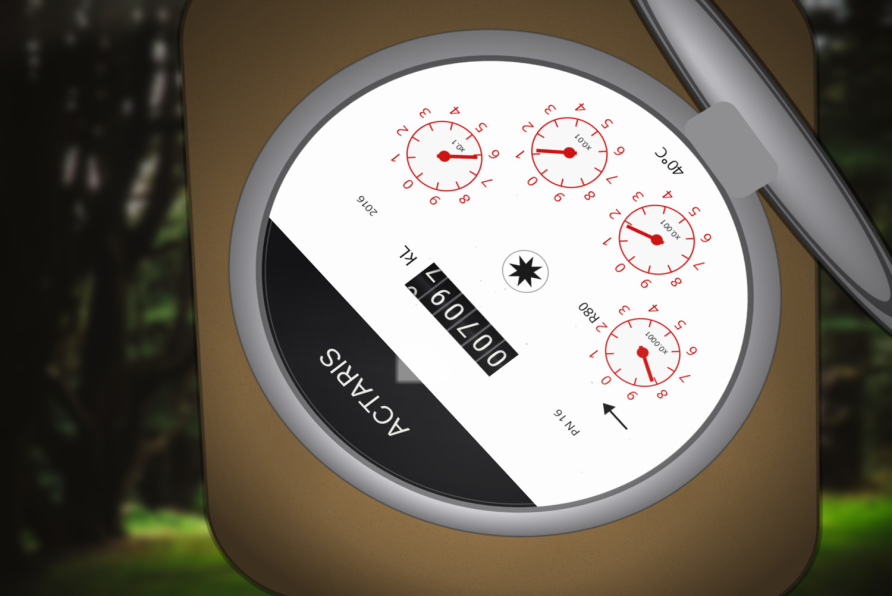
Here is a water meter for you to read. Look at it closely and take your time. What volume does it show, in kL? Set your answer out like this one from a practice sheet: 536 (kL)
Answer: 7096.6118 (kL)
